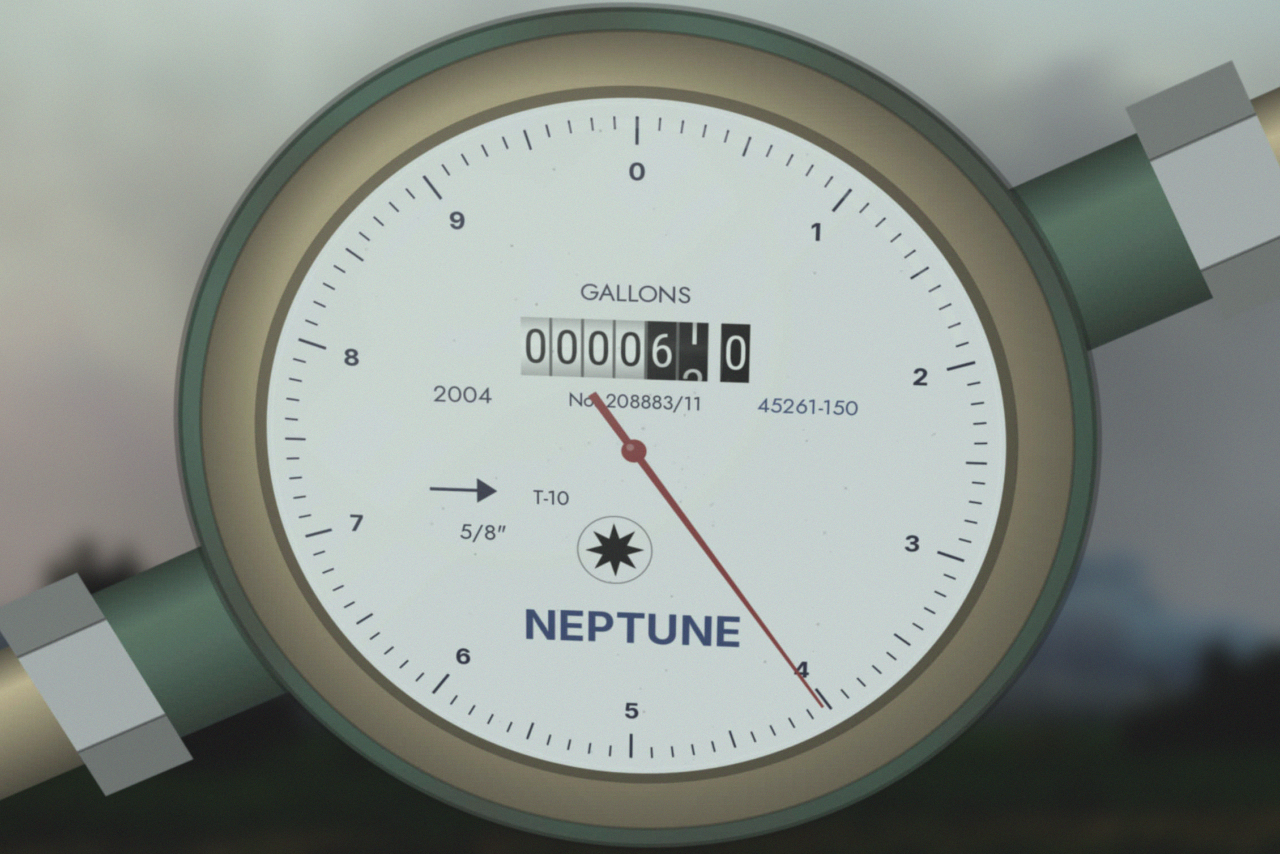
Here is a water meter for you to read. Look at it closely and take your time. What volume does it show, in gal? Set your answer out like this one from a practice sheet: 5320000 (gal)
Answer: 614.0 (gal)
